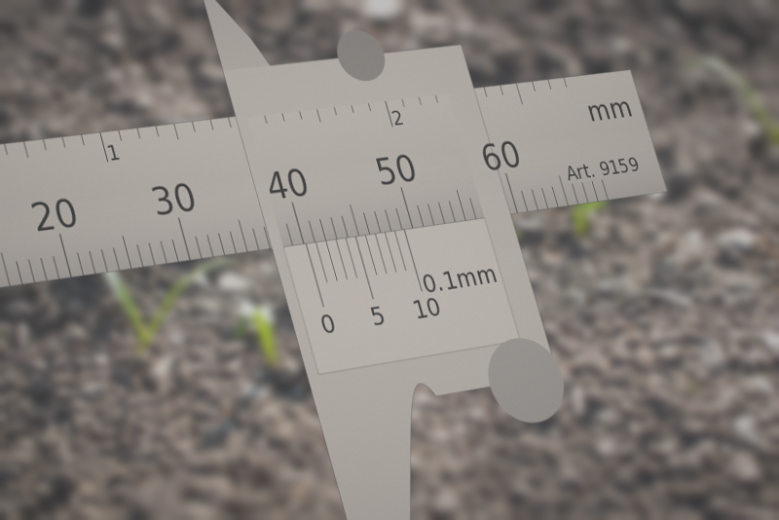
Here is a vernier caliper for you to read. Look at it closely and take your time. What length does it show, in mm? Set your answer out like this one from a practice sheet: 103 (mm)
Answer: 40.2 (mm)
